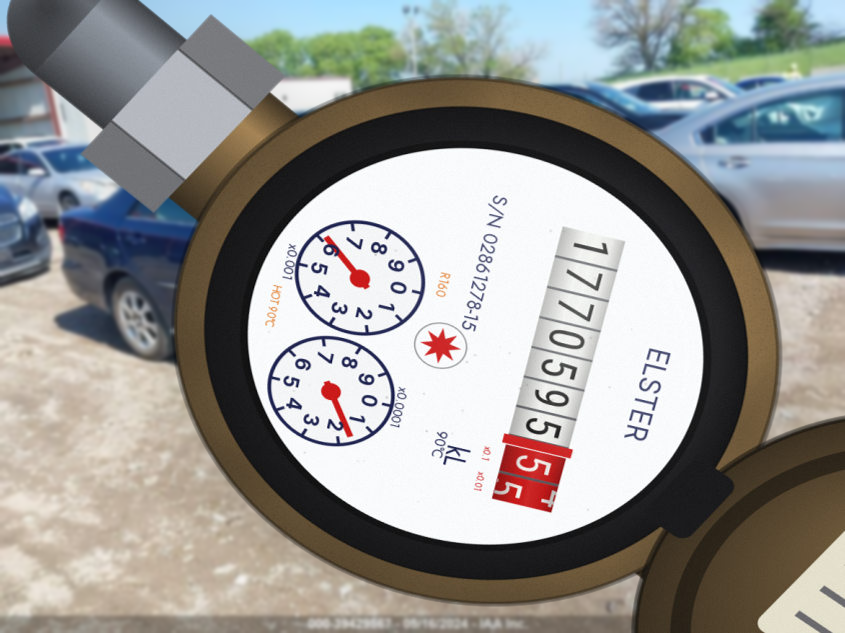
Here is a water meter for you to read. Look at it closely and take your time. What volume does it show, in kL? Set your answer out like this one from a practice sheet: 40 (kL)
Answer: 1770595.5461 (kL)
